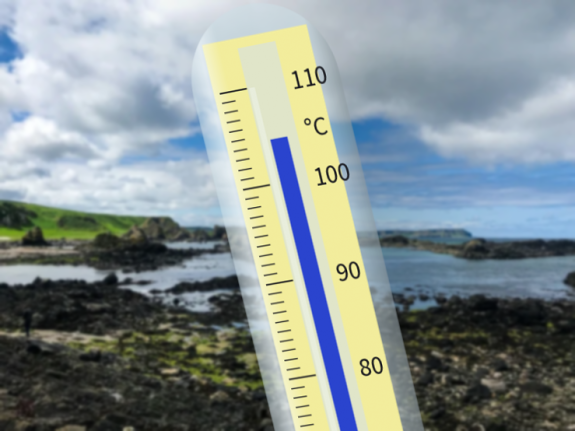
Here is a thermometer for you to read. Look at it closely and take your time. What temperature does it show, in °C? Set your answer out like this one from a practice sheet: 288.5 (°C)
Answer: 104.5 (°C)
